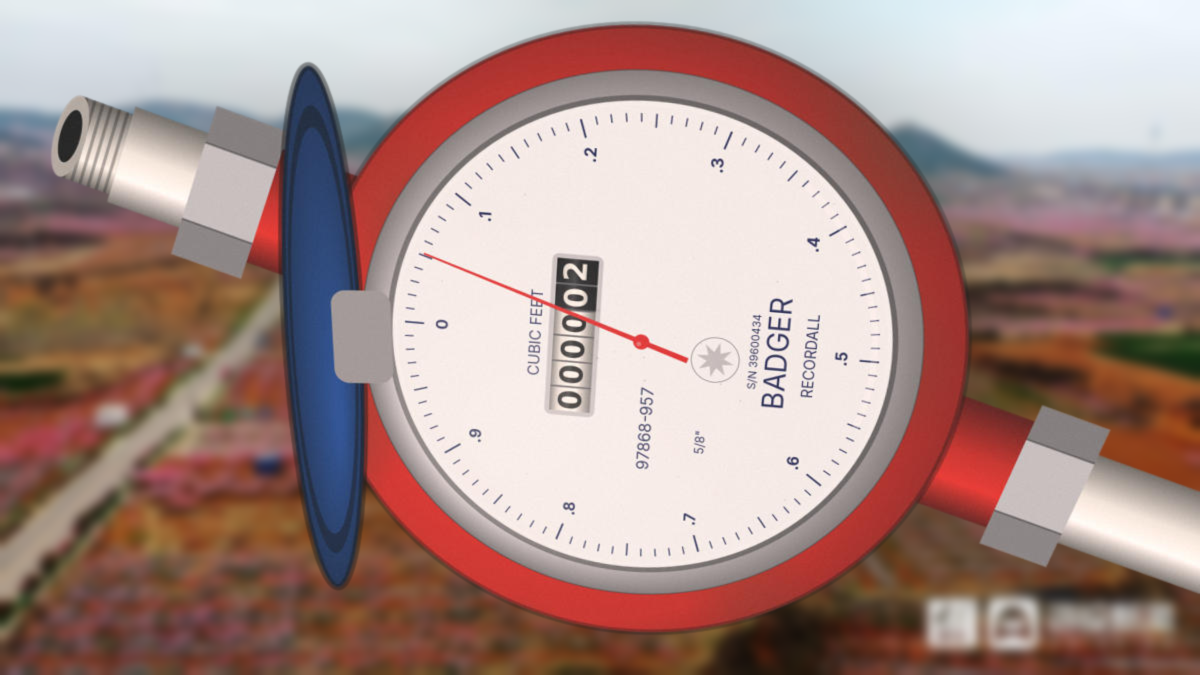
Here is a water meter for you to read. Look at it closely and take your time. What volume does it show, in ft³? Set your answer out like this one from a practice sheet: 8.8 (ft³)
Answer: 2.05 (ft³)
